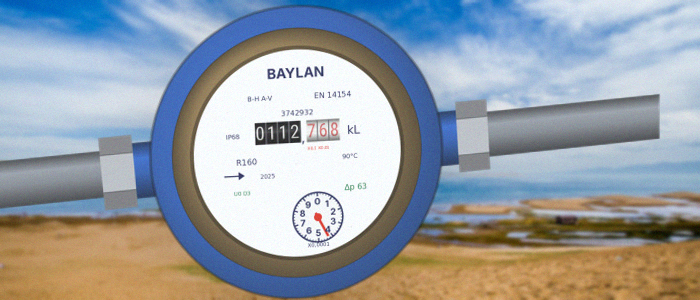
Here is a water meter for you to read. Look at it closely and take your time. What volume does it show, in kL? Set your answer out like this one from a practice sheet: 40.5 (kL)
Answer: 112.7684 (kL)
